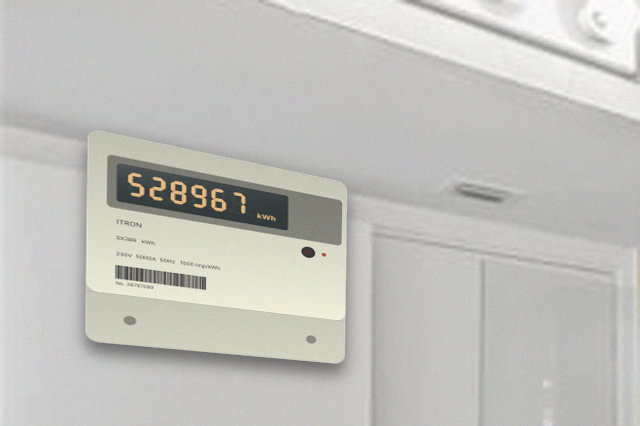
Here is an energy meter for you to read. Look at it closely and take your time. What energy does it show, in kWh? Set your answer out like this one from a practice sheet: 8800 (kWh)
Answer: 528967 (kWh)
